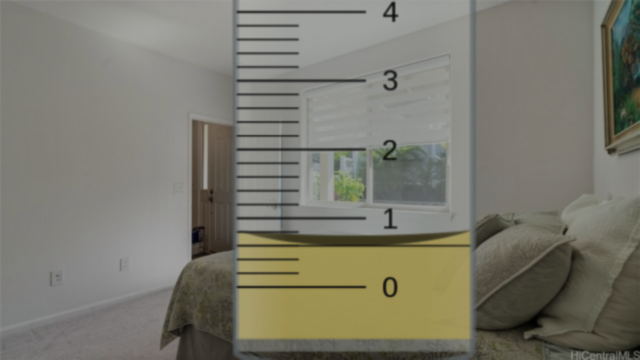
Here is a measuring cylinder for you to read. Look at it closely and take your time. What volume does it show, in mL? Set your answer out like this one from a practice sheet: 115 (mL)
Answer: 0.6 (mL)
